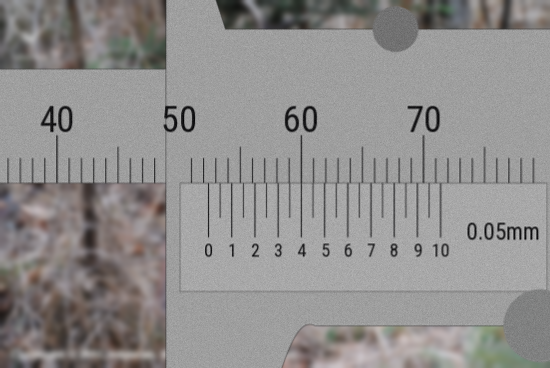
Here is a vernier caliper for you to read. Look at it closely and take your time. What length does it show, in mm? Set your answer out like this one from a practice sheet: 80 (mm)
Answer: 52.4 (mm)
